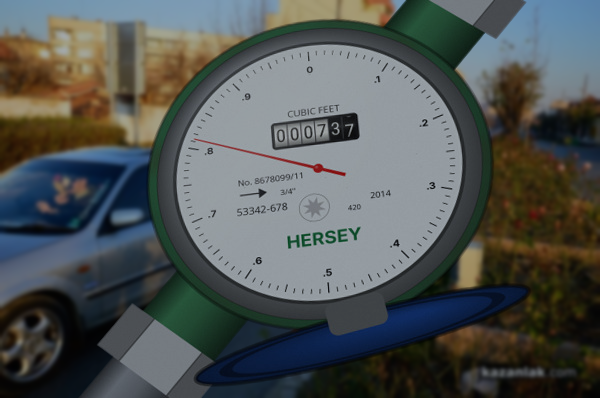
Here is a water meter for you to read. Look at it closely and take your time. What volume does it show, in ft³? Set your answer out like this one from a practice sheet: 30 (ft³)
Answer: 736.81 (ft³)
